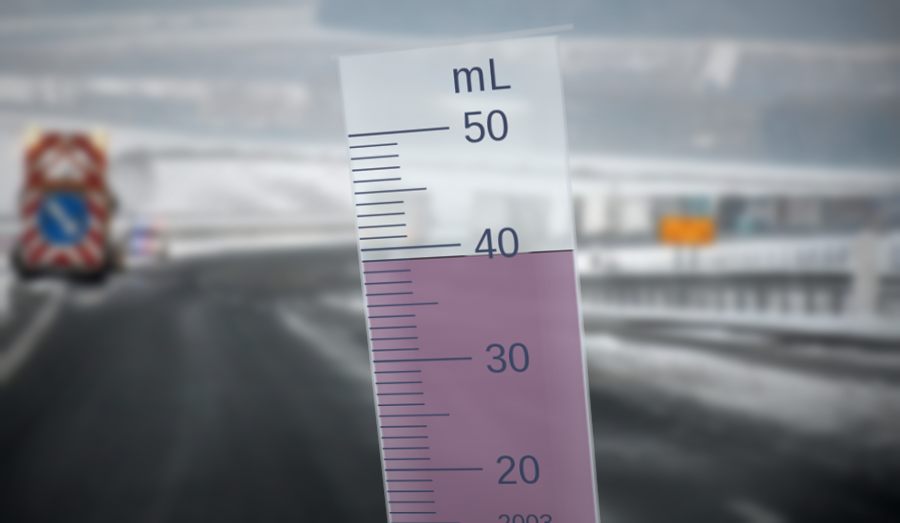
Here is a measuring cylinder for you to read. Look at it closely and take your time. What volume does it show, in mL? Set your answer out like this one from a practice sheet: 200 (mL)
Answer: 39 (mL)
